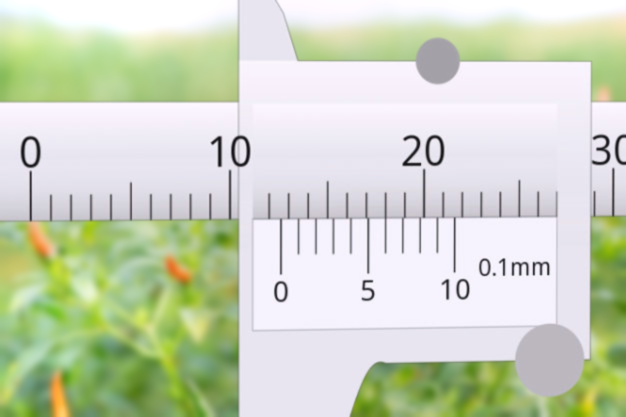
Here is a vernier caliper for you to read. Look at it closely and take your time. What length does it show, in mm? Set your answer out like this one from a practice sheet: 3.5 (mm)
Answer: 12.6 (mm)
